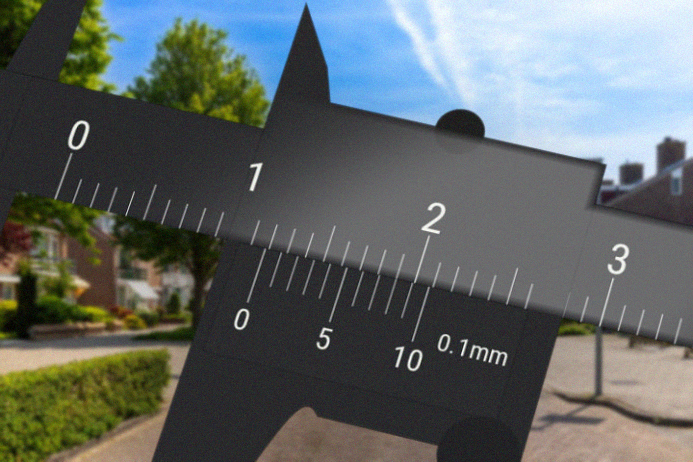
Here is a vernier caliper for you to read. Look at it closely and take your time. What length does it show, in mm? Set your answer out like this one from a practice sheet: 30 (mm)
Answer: 11.8 (mm)
